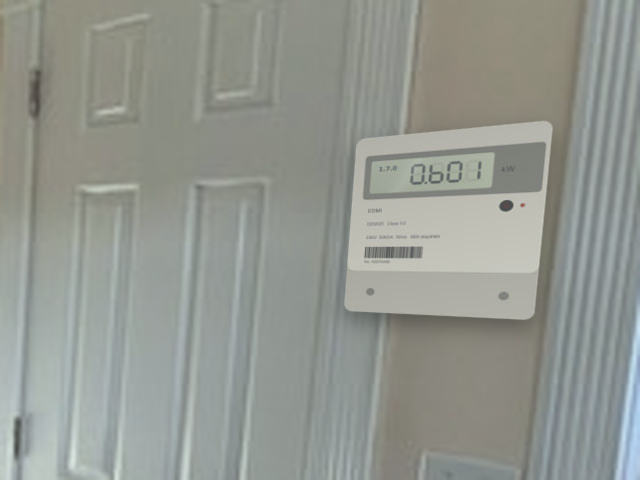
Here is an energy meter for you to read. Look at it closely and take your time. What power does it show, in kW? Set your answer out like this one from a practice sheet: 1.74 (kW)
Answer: 0.601 (kW)
